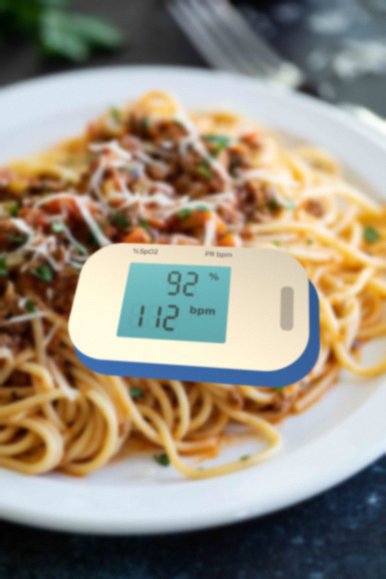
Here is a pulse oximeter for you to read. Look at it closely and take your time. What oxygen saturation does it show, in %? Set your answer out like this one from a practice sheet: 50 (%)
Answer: 92 (%)
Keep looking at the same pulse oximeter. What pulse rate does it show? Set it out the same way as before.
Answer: 112 (bpm)
